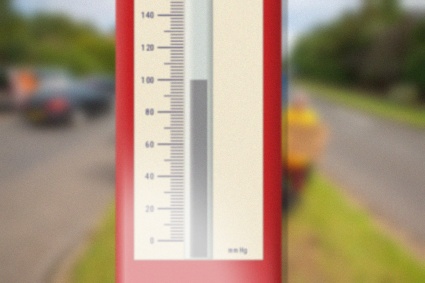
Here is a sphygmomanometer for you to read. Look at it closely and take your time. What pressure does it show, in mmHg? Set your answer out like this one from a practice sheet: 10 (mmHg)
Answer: 100 (mmHg)
